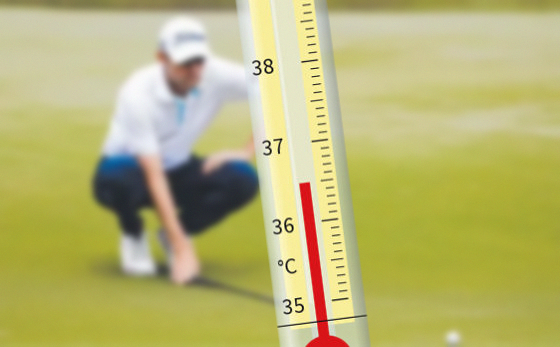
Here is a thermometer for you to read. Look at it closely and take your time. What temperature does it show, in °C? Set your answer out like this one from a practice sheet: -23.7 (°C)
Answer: 36.5 (°C)
